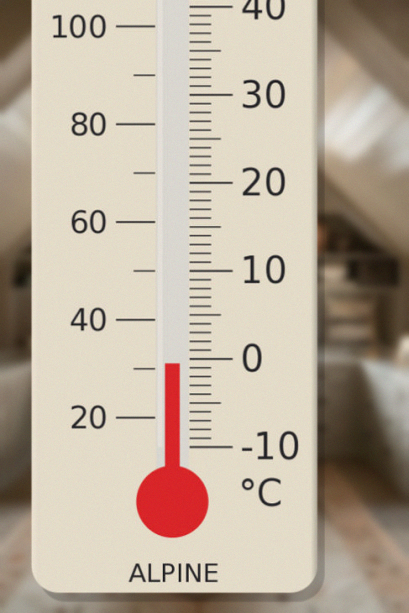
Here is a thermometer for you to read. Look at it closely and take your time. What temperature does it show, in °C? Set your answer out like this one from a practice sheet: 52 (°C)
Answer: -0.5 (°C)
